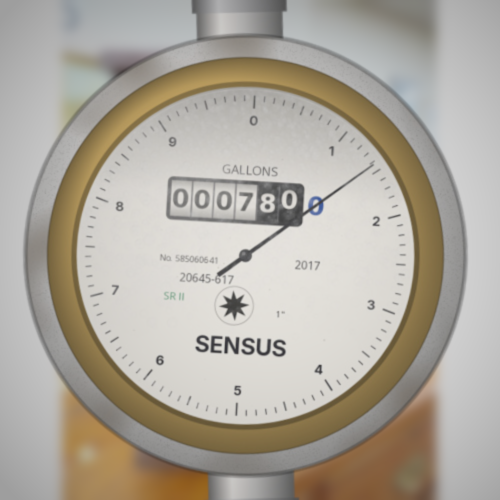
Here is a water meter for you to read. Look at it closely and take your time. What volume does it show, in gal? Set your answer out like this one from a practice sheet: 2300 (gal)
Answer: 7801.4 (gal)
